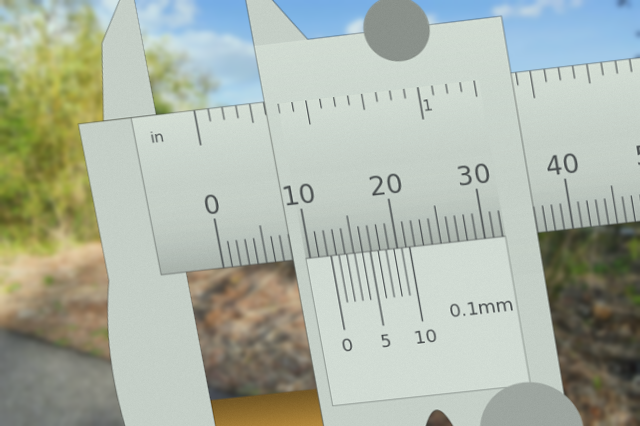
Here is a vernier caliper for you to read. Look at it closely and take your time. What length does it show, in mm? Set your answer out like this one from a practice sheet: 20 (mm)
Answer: 12.4 (mm)
